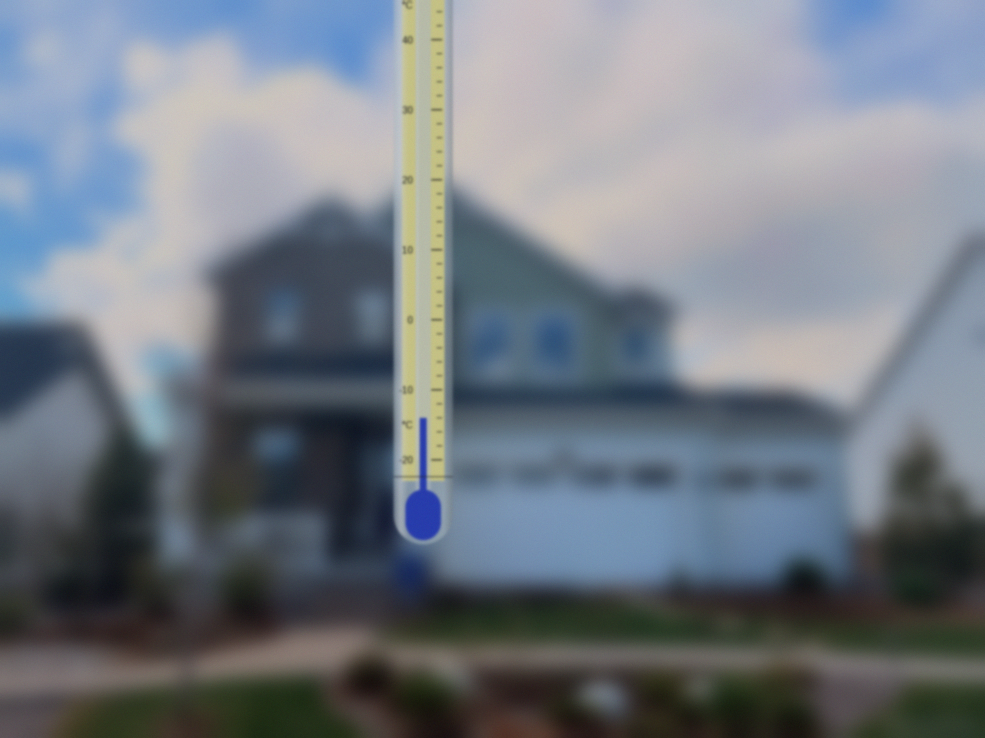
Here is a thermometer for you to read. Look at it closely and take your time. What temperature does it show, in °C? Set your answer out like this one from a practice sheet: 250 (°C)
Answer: -14 (°C)
